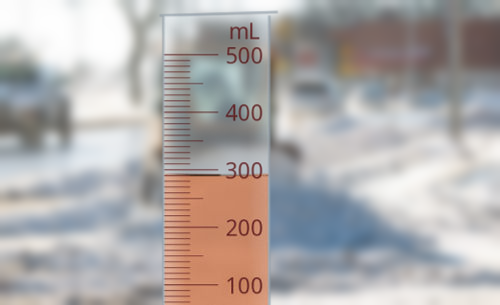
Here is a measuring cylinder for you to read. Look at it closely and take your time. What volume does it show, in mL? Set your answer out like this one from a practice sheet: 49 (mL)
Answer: 290 (mL)
